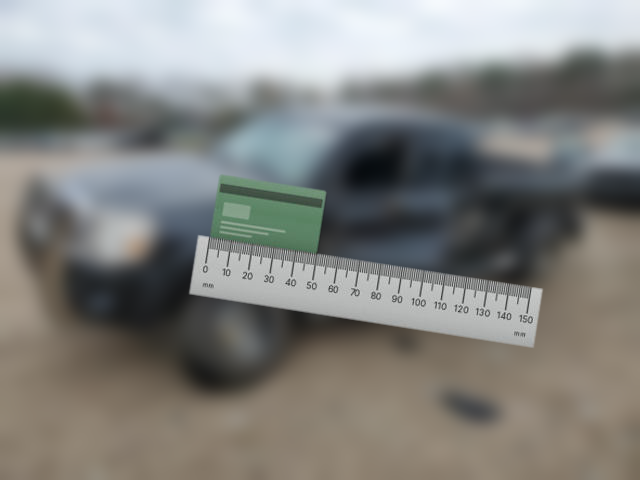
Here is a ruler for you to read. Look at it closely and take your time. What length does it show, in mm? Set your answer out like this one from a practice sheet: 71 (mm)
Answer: 50 (mm)
